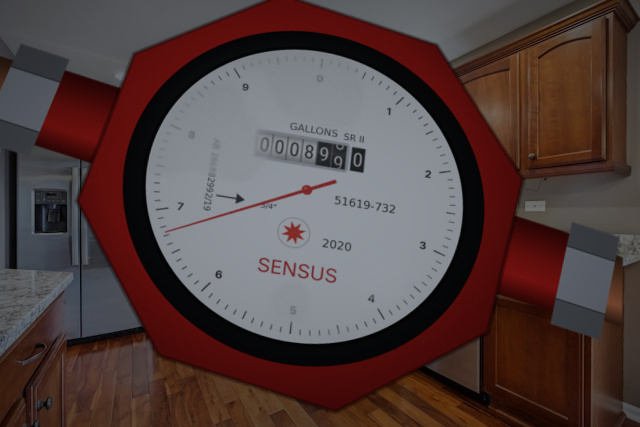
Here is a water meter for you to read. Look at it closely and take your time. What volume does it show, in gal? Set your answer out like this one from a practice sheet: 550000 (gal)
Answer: 8986.7 (gal)
